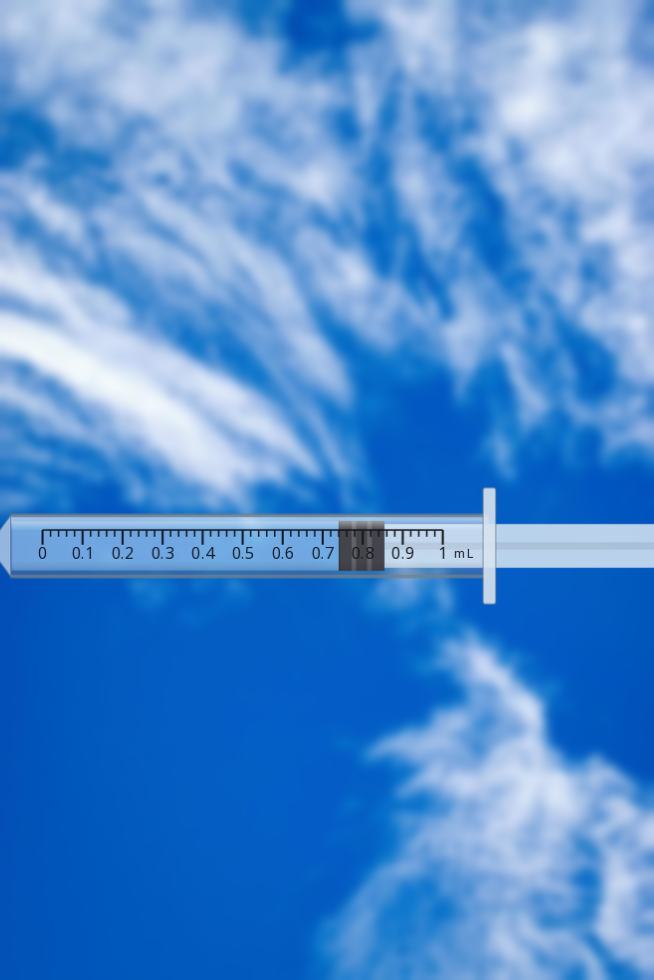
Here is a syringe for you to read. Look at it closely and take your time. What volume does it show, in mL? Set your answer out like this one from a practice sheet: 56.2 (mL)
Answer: 0.74 (mL)
